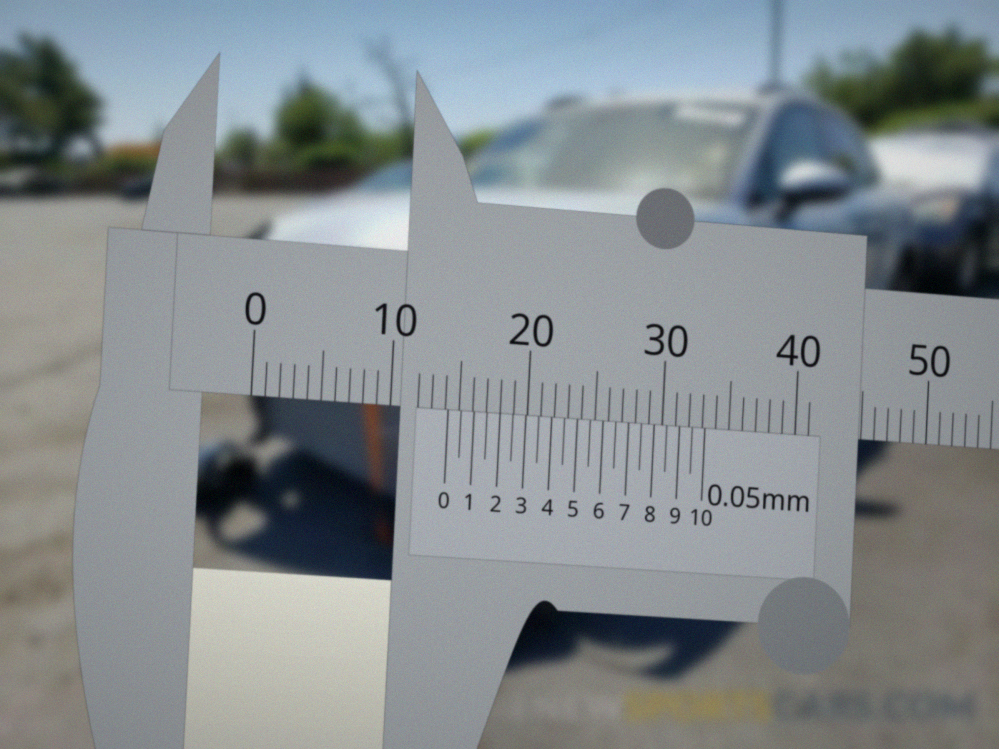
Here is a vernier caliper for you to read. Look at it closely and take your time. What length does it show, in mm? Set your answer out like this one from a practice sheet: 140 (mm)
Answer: 14.2 (mm)
